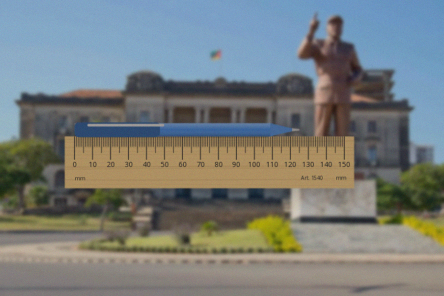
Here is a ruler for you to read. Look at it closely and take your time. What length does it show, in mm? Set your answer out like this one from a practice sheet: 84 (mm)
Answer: 125 (mm)
